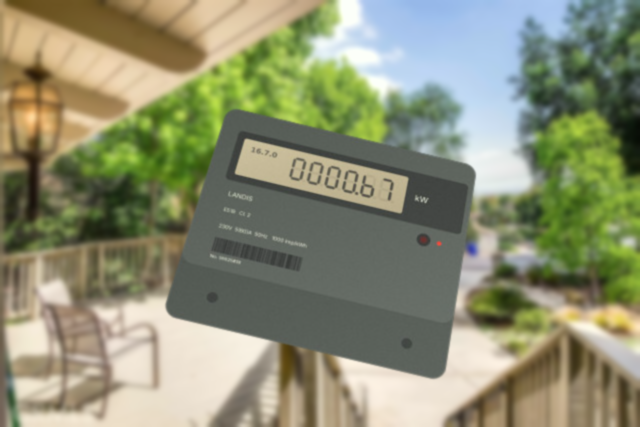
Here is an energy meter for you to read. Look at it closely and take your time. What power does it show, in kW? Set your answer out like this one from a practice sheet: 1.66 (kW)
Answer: 0.67 (kW)
